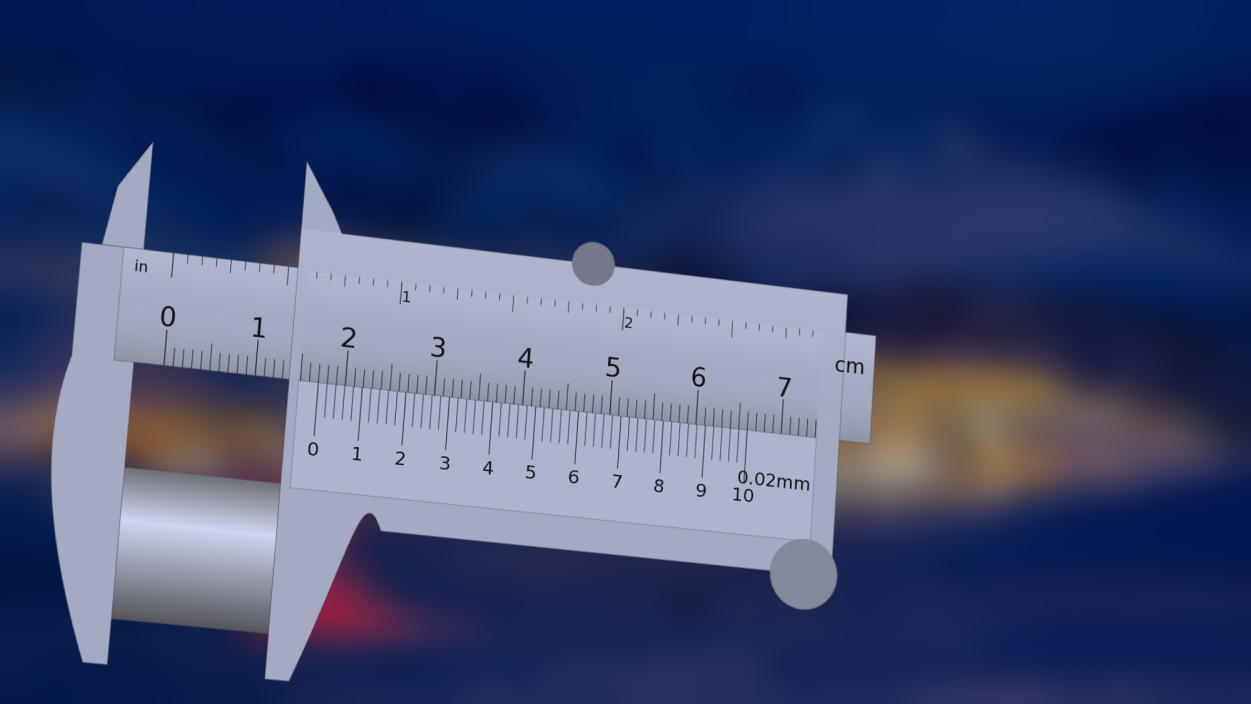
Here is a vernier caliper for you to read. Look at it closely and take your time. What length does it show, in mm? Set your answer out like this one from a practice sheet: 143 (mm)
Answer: 17.0 (mm)
